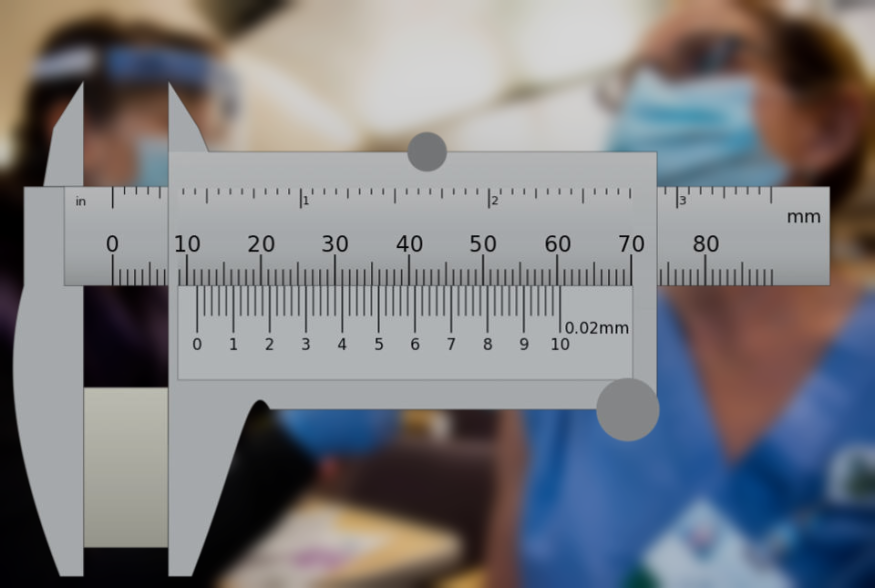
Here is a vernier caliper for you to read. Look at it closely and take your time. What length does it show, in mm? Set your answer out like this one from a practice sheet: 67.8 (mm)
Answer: 11.4 (mm)
